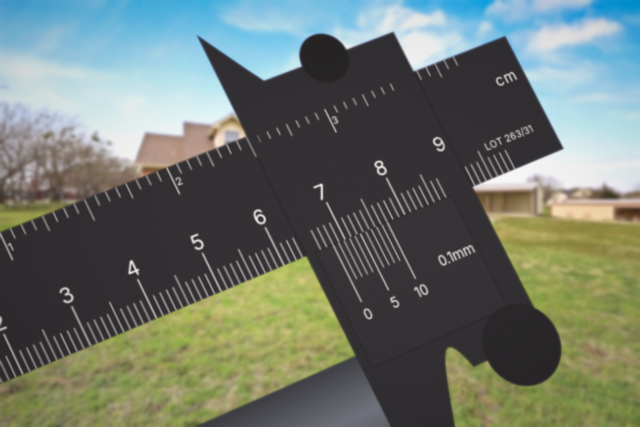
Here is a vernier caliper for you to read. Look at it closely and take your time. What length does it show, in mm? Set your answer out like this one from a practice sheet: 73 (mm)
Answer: 68.0 (mm)
